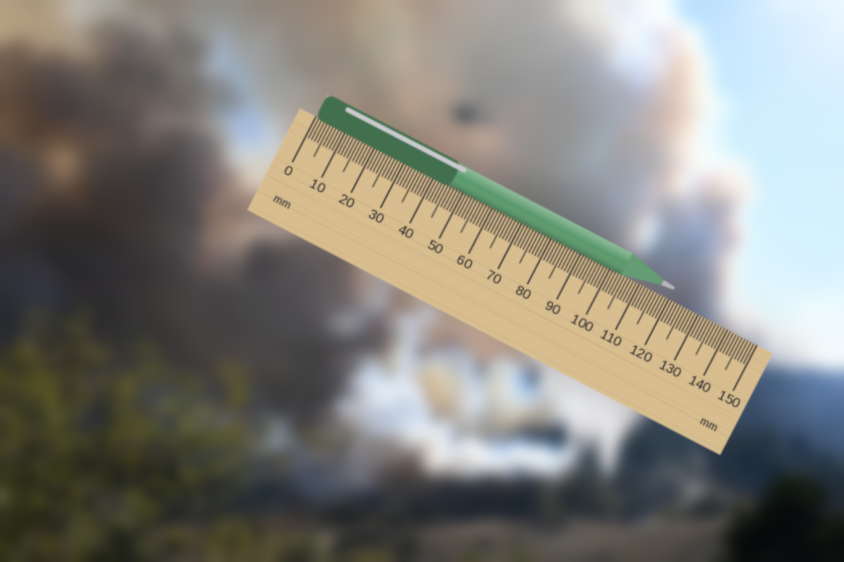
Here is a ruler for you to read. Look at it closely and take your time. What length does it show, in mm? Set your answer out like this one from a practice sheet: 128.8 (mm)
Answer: 120 (mm)
